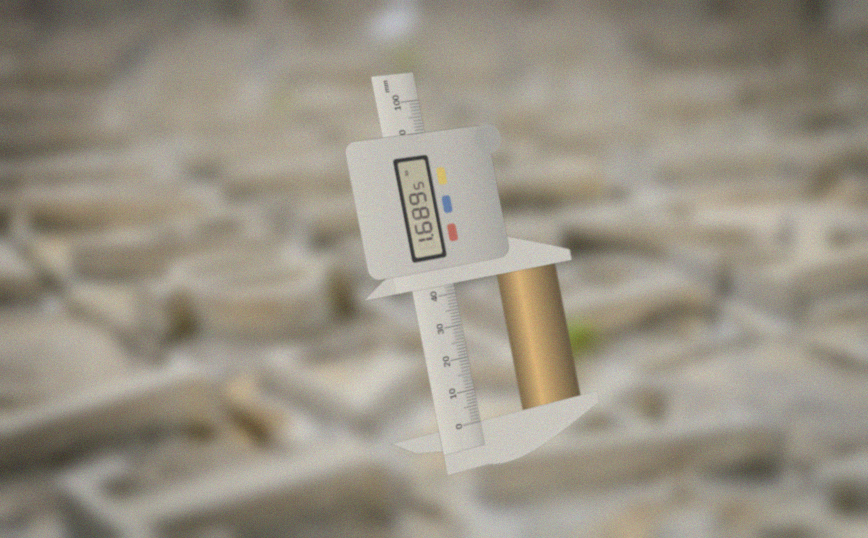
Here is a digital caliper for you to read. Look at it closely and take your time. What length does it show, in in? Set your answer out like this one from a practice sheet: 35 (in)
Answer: 1.6895 (in)
